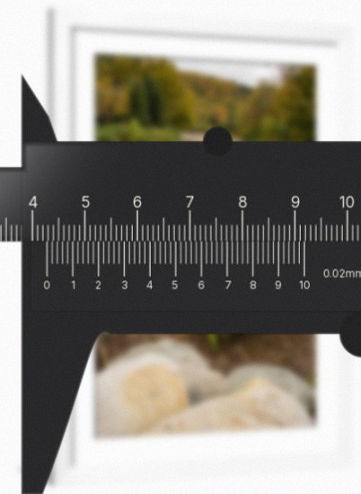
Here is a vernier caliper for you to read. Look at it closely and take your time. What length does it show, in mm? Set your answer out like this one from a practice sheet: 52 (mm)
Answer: 42.8 (mm)
